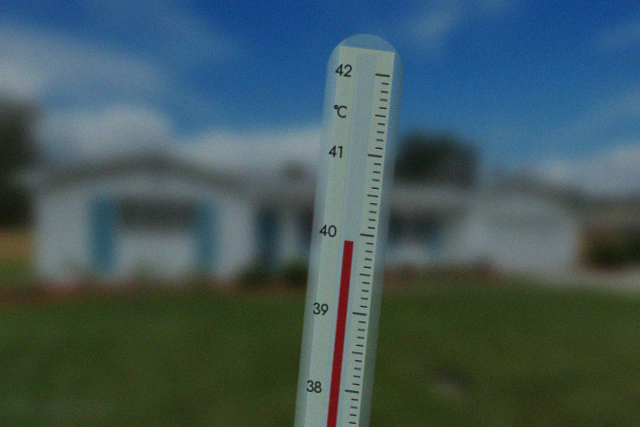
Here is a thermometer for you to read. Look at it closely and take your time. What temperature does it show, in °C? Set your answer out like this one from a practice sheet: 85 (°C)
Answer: 39.9 (°C)
